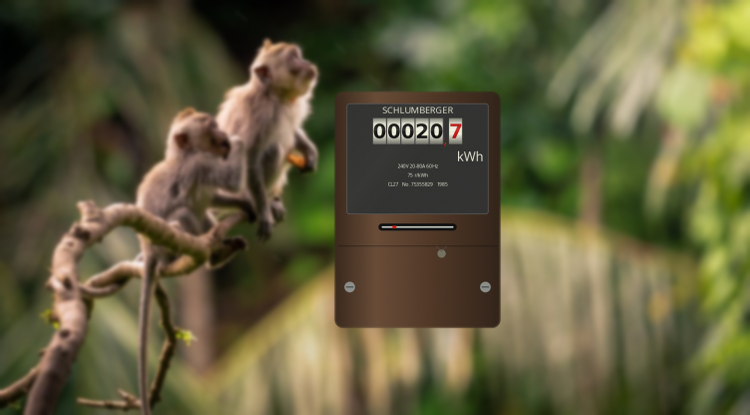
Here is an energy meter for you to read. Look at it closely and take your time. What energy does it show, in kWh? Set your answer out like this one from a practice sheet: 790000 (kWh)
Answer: 20.7 (kWh)
